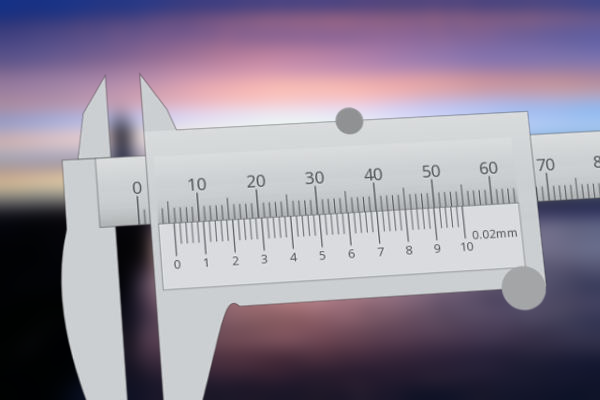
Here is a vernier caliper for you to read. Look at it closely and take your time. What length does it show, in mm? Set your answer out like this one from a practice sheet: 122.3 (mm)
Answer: 5.8 (mm)
